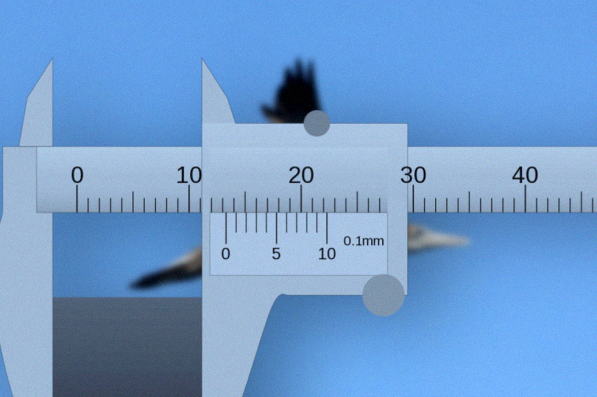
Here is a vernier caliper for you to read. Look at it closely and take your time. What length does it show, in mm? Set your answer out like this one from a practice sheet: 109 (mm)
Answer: 13.3 (mm)
